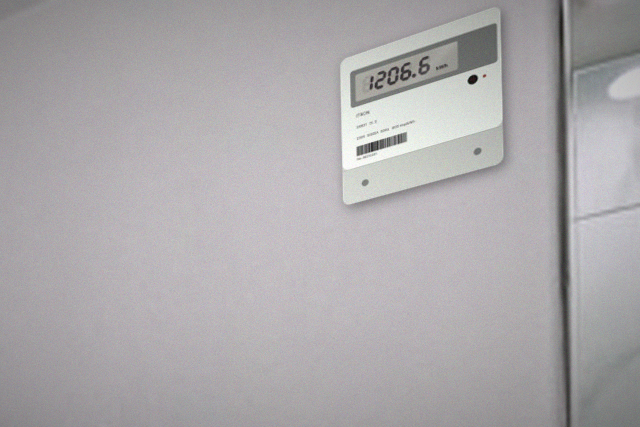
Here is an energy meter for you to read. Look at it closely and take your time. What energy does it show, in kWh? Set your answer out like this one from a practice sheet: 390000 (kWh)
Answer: 1206.6 (kWh)
